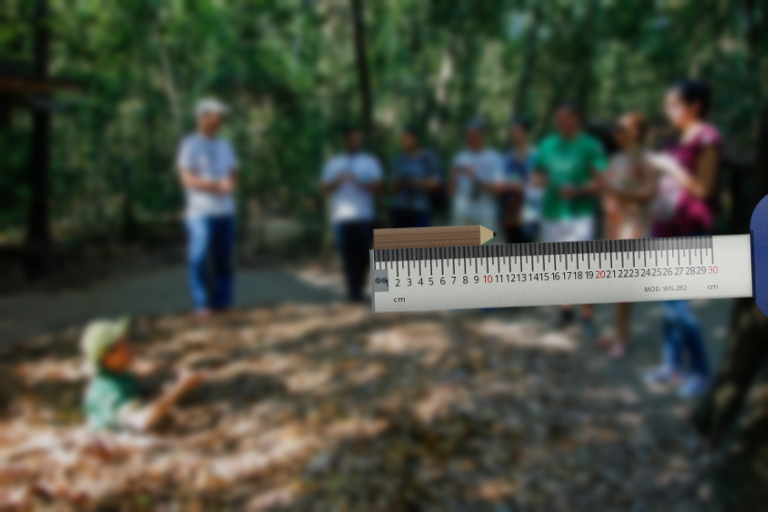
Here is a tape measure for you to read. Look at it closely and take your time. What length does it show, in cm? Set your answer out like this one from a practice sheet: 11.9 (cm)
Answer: 11 (cm)
